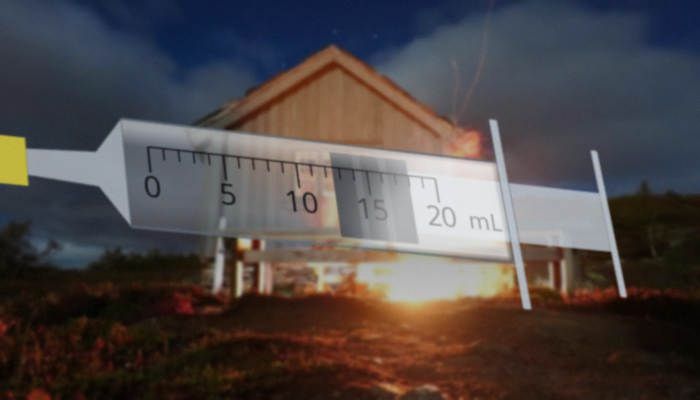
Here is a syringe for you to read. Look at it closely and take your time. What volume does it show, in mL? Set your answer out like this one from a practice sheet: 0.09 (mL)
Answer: 12.5 (mL)
